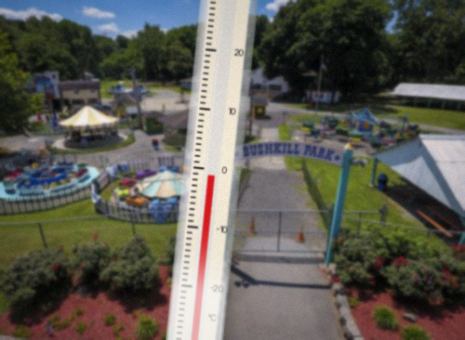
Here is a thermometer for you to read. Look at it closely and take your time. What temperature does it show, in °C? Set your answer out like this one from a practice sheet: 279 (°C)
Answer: -1 (°C)
